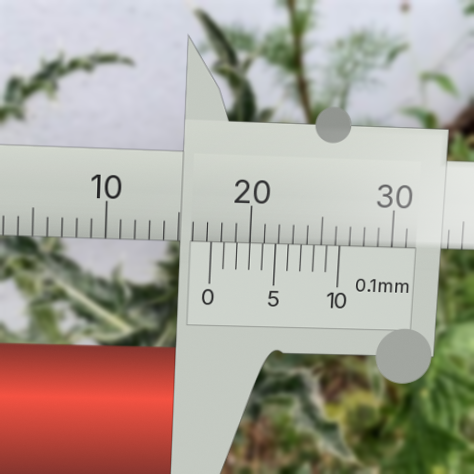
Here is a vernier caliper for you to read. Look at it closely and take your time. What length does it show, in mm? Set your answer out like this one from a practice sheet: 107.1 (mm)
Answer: 17.3 (mm)
